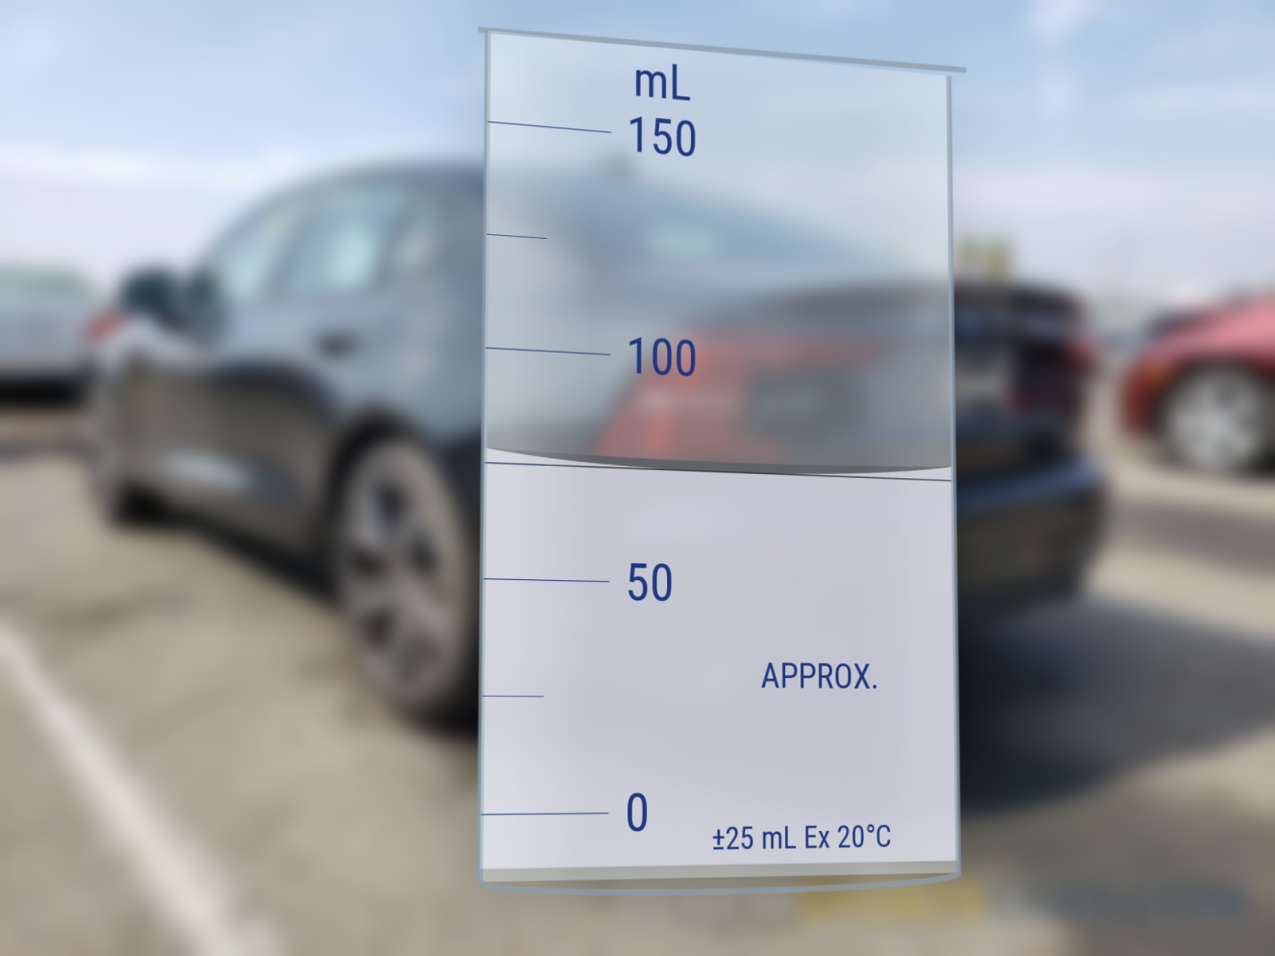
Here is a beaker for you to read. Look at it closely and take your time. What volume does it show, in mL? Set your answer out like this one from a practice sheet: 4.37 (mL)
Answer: 75 (mL)
